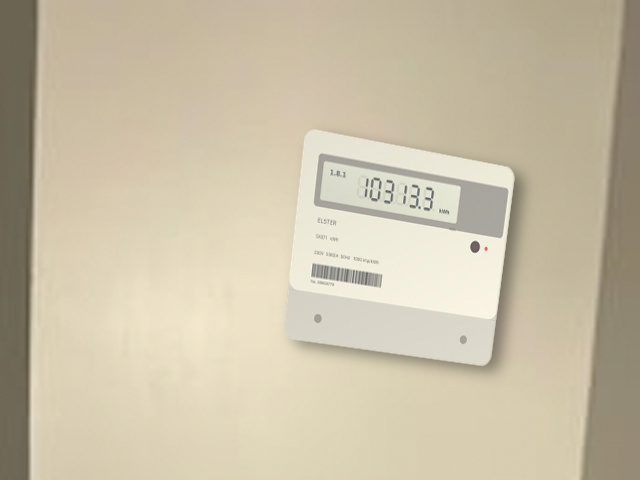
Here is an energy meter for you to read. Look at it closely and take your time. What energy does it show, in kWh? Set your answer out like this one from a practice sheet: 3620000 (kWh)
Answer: 10313.3 (kWh)
